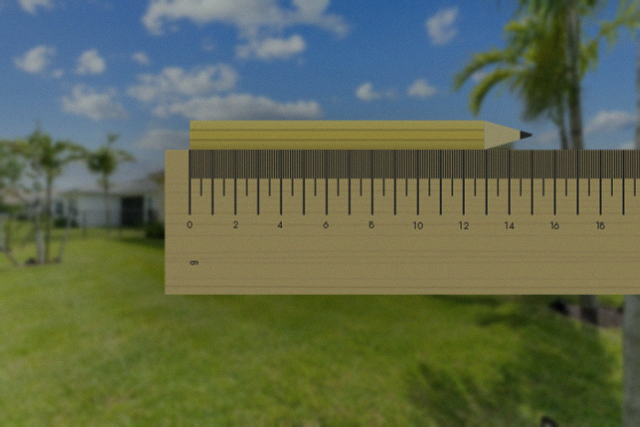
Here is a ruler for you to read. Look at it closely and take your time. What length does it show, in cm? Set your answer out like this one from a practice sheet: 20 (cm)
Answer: 15 (cm)
